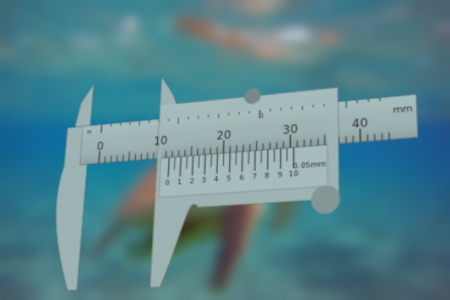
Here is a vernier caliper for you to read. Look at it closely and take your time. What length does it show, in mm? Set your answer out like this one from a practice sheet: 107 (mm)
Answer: 11.5 (mm)
